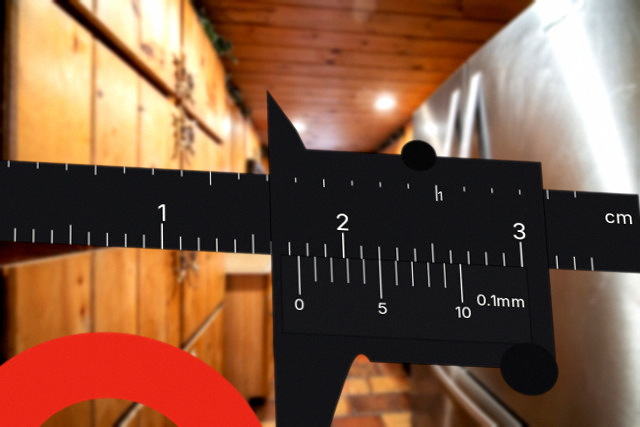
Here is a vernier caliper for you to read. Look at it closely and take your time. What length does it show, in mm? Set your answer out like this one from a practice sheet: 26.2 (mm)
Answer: 17.5 (mm)
